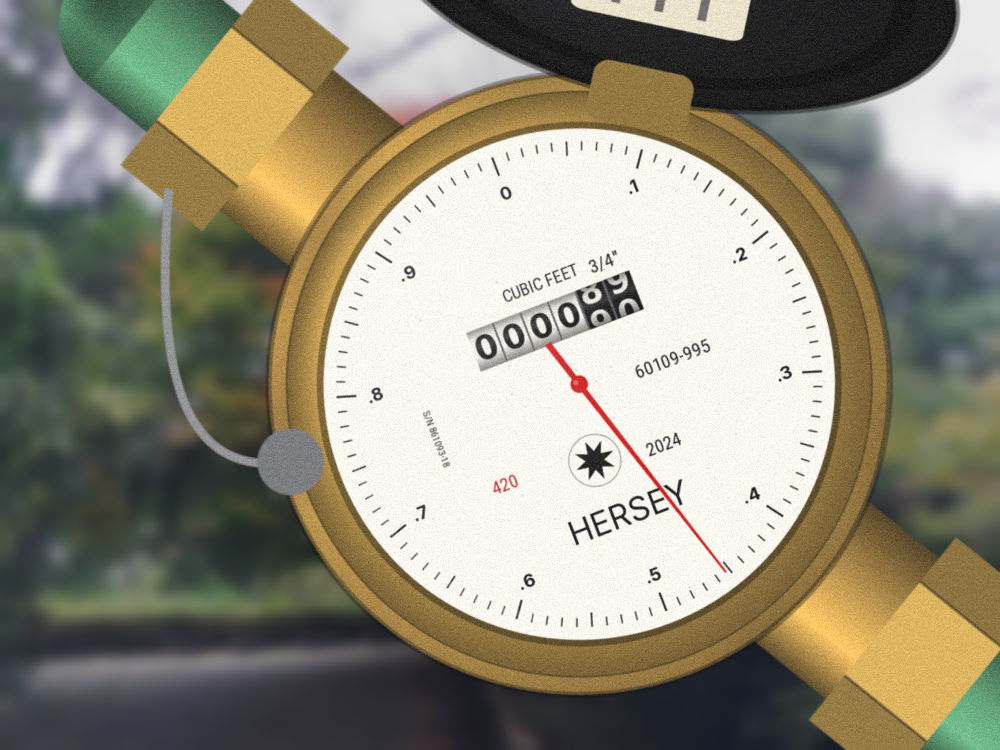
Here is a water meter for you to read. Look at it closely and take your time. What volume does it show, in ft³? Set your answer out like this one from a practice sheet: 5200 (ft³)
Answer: 89.45 (ft³)
